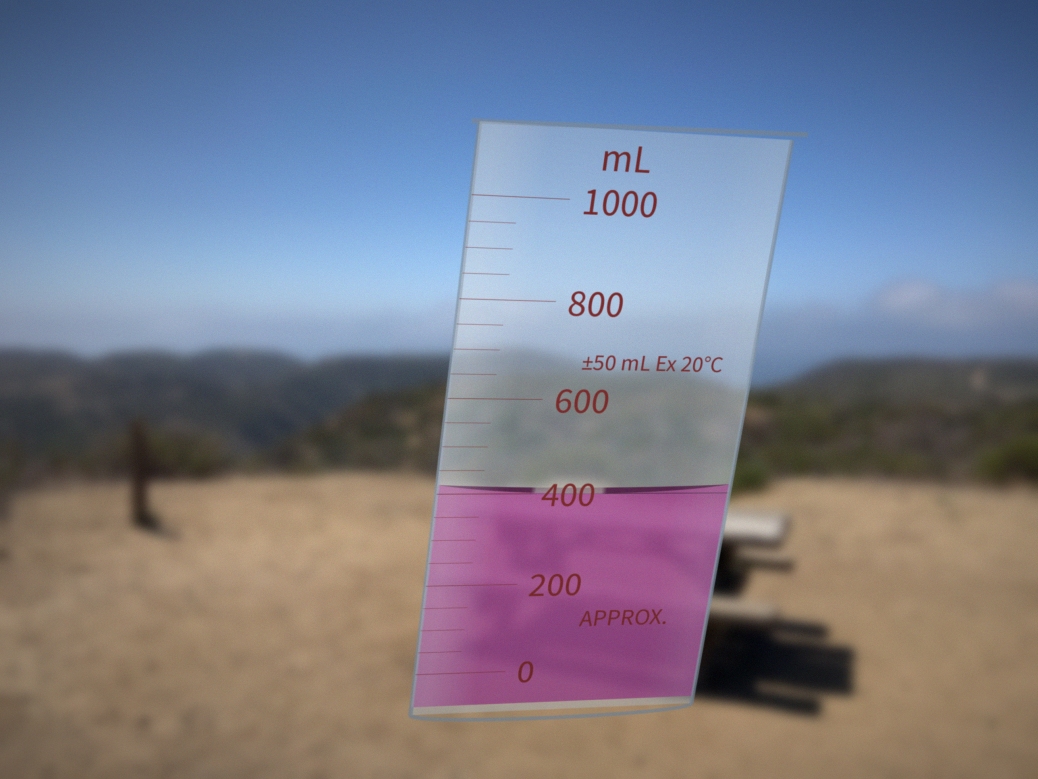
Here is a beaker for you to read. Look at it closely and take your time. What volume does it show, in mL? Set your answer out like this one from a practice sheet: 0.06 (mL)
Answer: 400 (mL)
